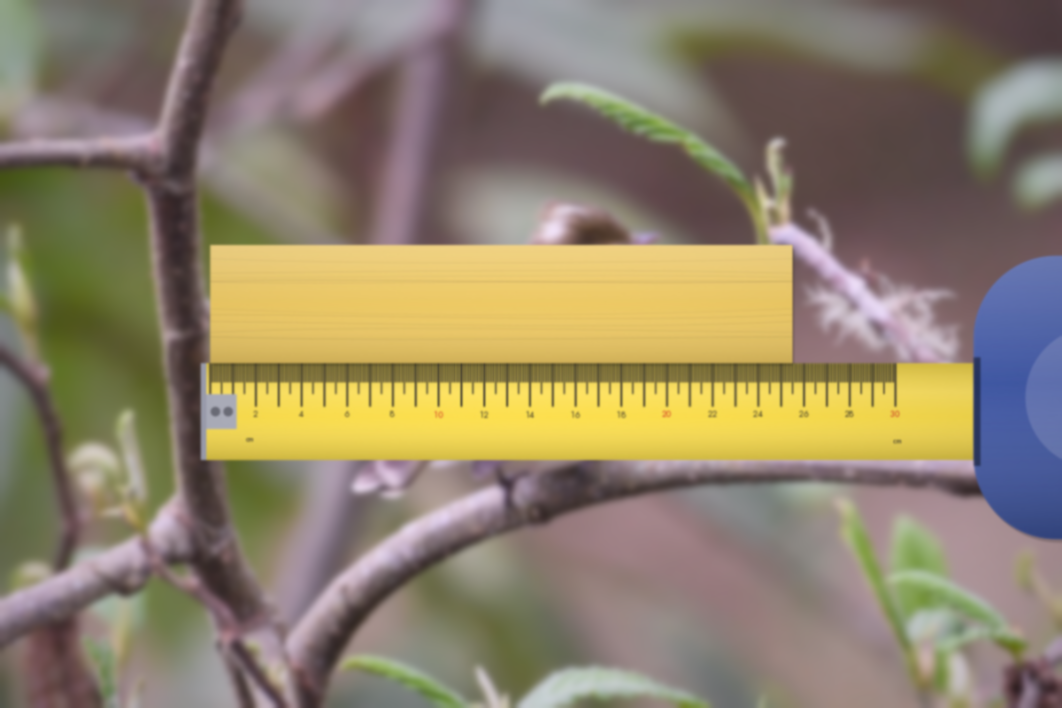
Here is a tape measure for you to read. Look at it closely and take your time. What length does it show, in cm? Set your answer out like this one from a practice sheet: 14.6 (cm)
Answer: 25.5 (cm)
